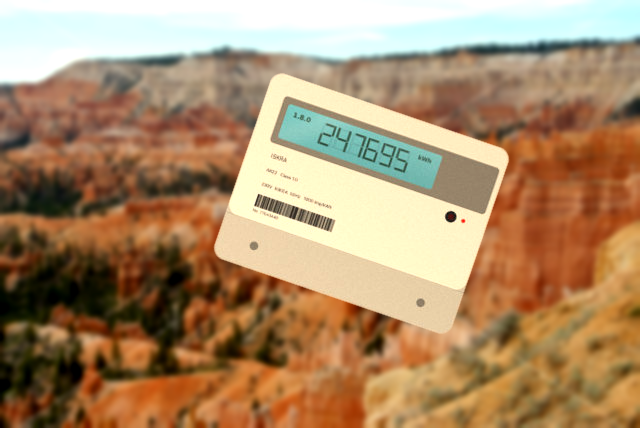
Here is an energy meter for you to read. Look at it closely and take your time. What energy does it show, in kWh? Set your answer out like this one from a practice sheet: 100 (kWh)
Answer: 247695 (kWh)
